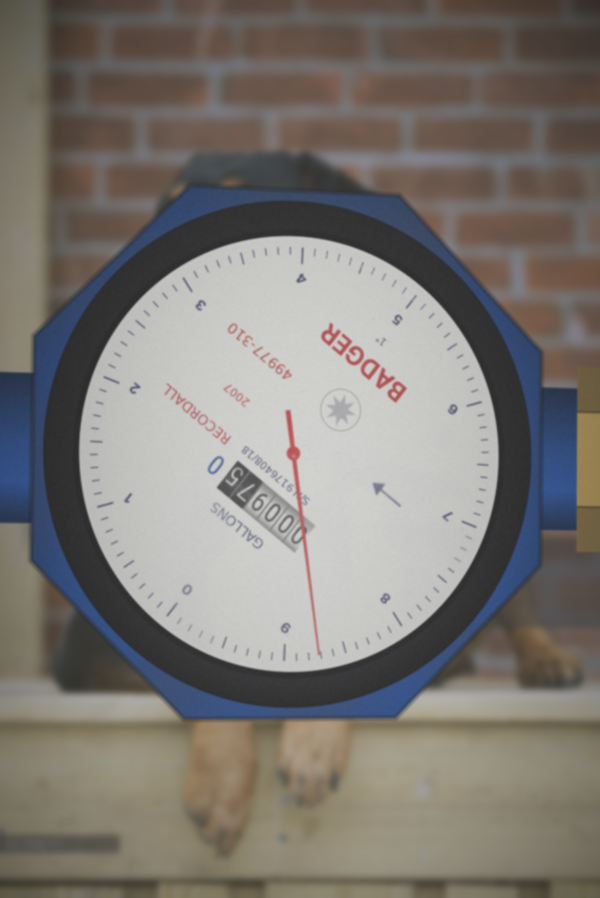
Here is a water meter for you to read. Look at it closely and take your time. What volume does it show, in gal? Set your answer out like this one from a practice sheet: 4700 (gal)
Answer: 9748.7 (gal)
